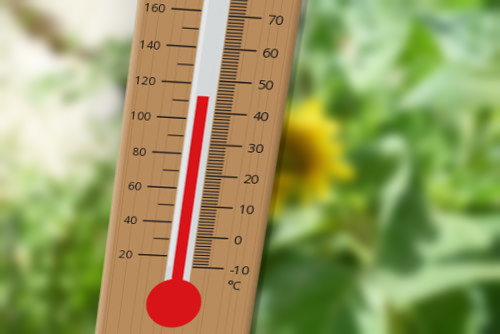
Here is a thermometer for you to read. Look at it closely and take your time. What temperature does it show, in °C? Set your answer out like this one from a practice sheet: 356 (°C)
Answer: 45 (°C)
